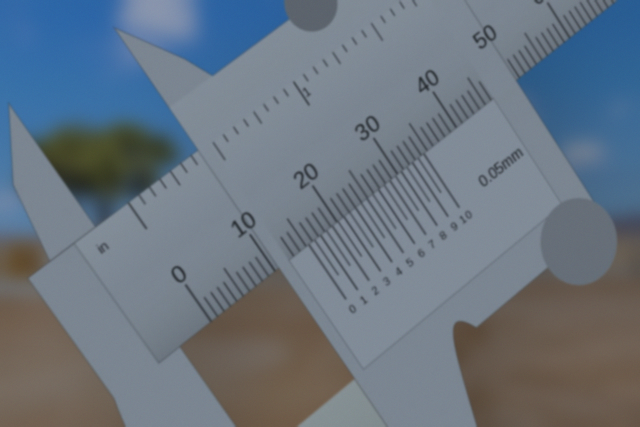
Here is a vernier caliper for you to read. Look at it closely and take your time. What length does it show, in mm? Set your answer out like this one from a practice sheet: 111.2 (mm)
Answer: 15.4 (mm)
